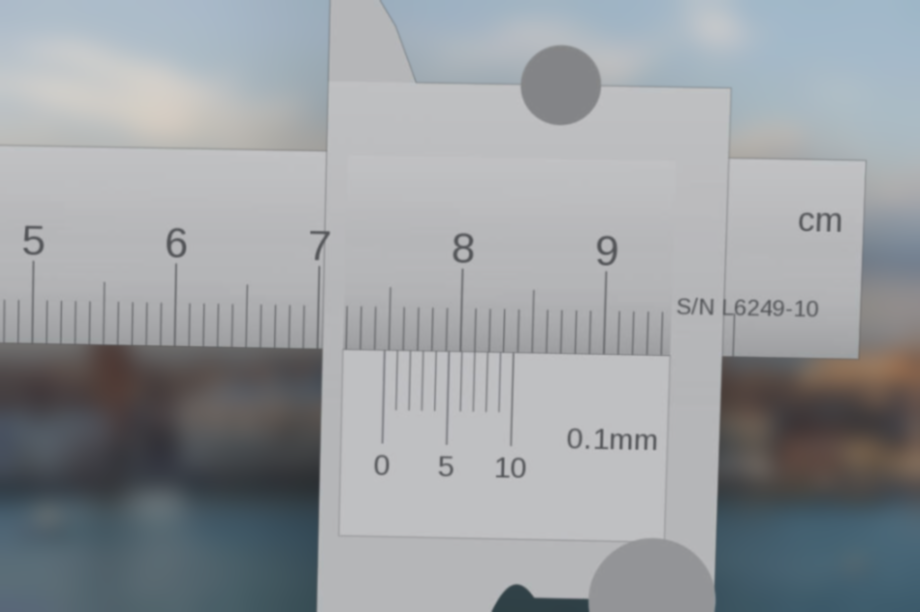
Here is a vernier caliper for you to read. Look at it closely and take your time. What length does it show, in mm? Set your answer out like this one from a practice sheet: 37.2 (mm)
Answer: 74.7 (mm)
